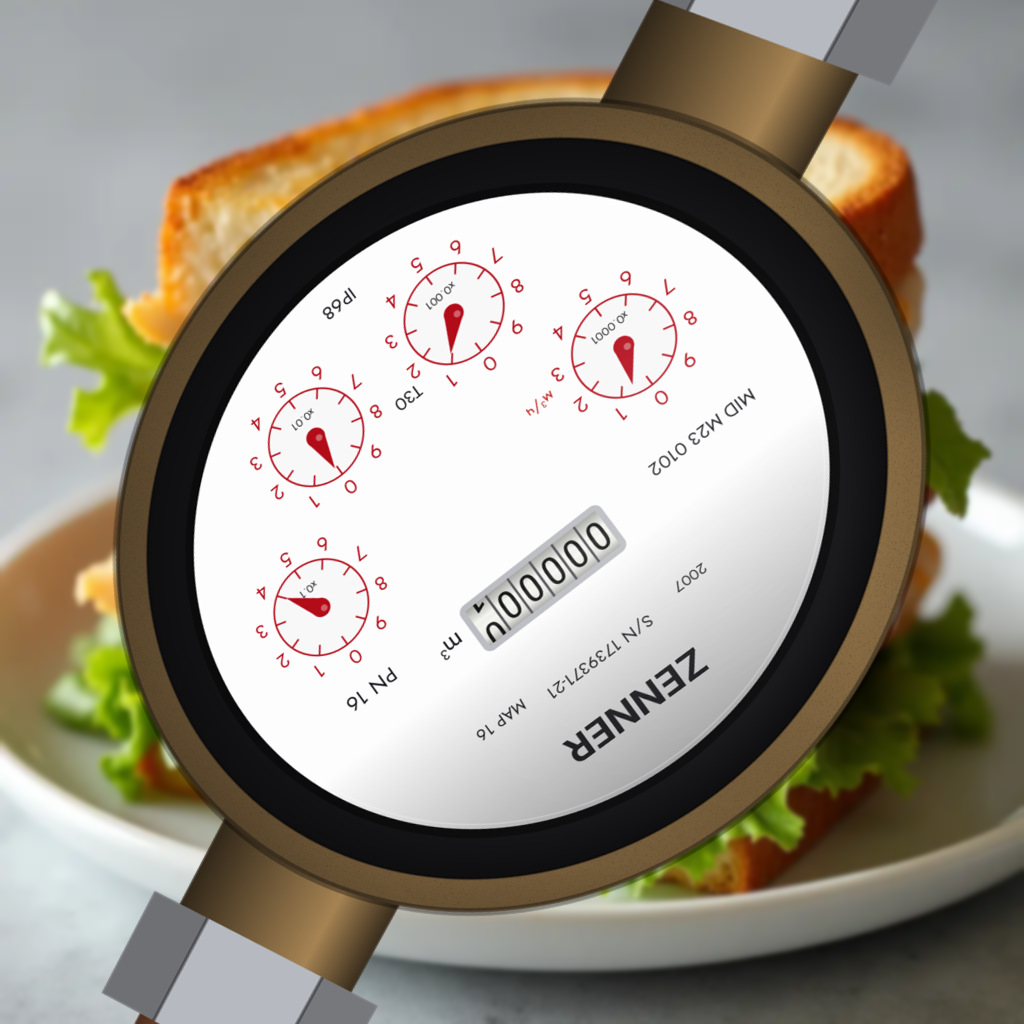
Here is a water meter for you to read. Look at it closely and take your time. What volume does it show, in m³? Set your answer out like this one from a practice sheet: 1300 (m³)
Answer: 0.4010 (m³)
